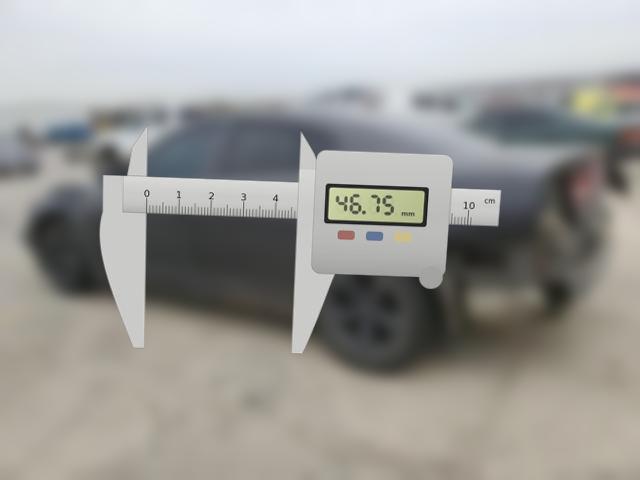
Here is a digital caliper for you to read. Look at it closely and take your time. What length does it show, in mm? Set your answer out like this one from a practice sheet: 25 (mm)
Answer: 46.75 (mm)
